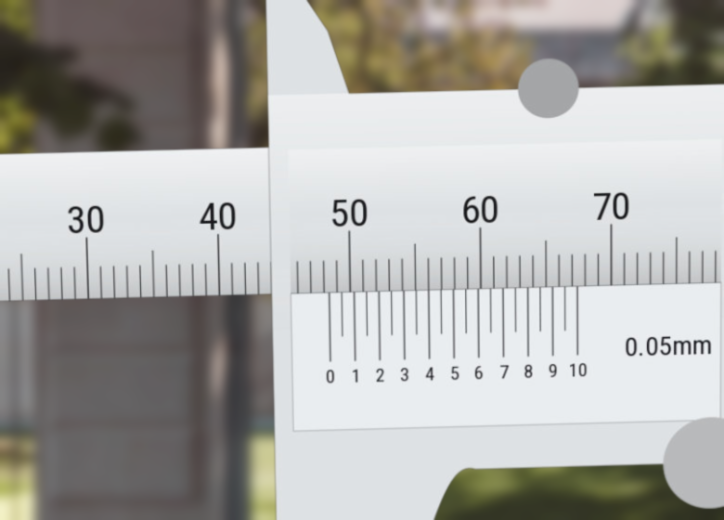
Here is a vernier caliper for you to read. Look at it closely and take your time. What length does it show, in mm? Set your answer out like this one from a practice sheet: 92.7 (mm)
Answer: 48.4 (mm)
